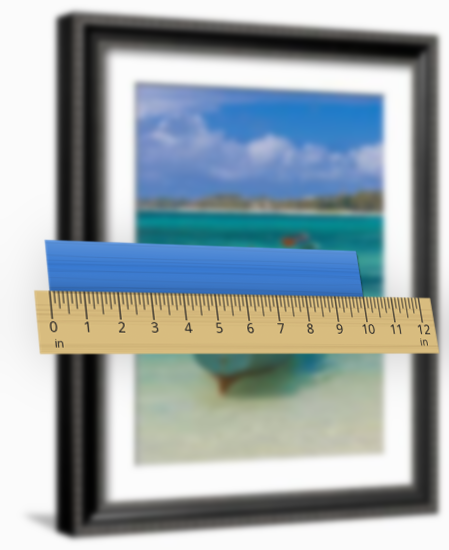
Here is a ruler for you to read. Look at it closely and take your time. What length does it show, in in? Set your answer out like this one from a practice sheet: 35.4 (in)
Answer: 10 (in)
